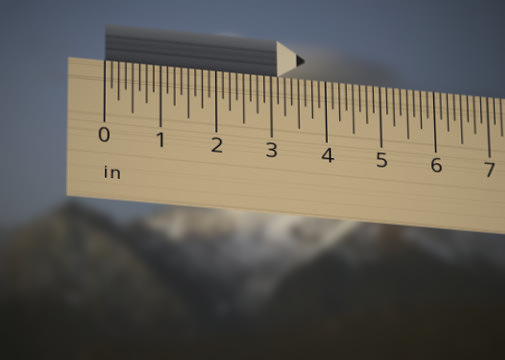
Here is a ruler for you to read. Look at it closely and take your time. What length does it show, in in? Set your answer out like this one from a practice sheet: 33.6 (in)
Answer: 3.625 (in)
